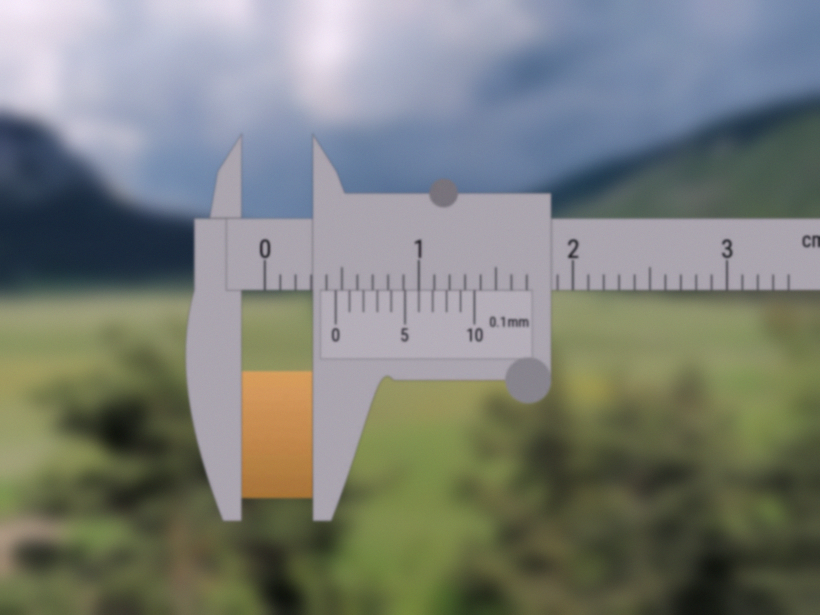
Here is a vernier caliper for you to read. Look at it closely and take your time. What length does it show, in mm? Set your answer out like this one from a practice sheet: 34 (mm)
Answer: 4.6 (mm)
